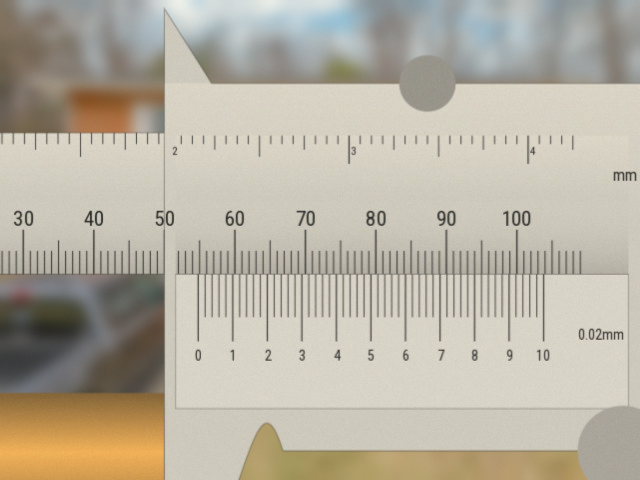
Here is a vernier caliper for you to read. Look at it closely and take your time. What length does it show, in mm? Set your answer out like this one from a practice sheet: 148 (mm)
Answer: 54.8 (mm)
